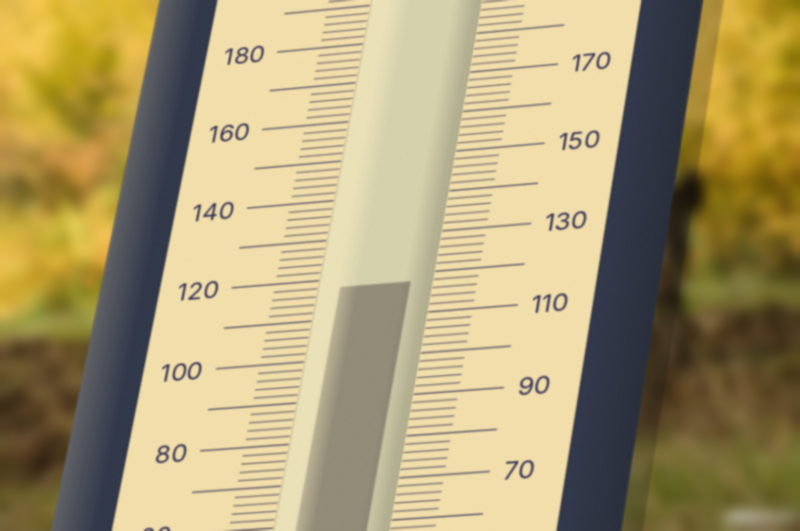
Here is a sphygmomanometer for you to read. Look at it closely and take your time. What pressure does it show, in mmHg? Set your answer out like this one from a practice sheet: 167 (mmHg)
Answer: 118 (mmHg)
